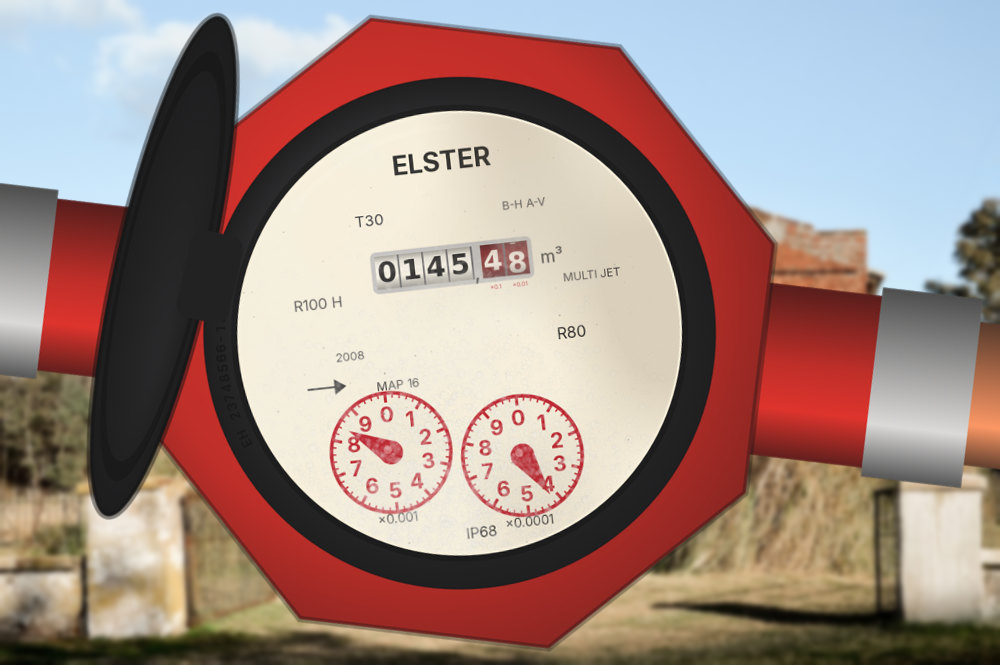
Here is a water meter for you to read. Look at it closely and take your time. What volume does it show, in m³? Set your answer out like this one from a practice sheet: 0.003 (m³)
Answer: 145.4784 (m³)
